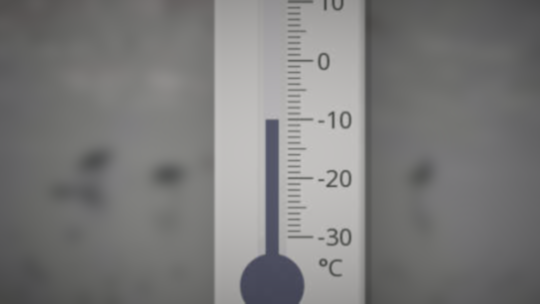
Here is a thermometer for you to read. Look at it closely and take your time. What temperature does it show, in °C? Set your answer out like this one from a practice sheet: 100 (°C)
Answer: -10 (°C)
